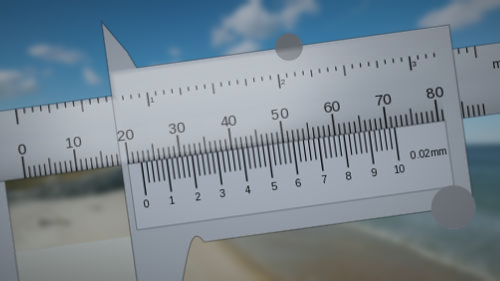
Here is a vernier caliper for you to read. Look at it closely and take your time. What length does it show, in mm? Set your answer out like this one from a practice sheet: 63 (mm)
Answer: 22.5 (mm)
